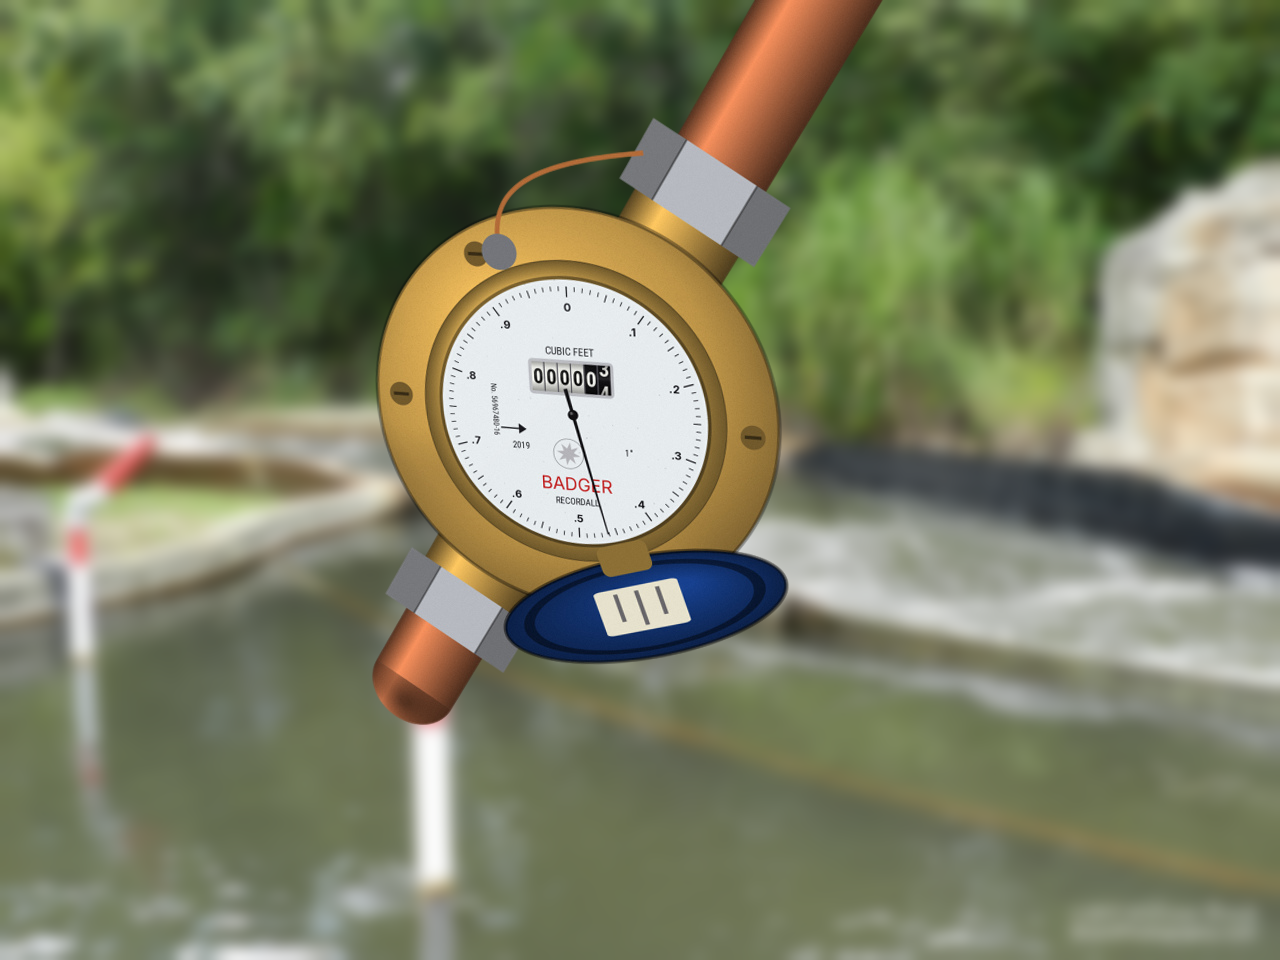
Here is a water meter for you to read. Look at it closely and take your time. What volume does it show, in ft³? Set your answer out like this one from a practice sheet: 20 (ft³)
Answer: 3.46 (ft³)
